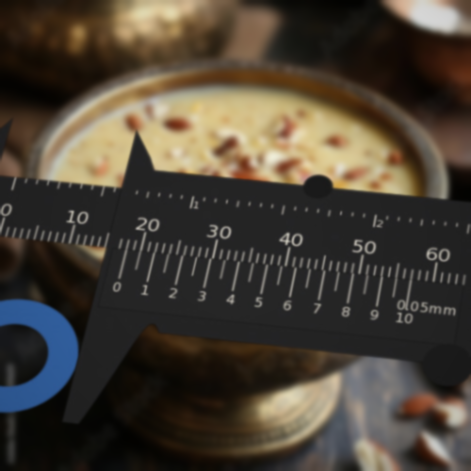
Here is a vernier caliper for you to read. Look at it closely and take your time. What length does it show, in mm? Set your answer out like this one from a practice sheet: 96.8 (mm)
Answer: 18.0 (mm)
